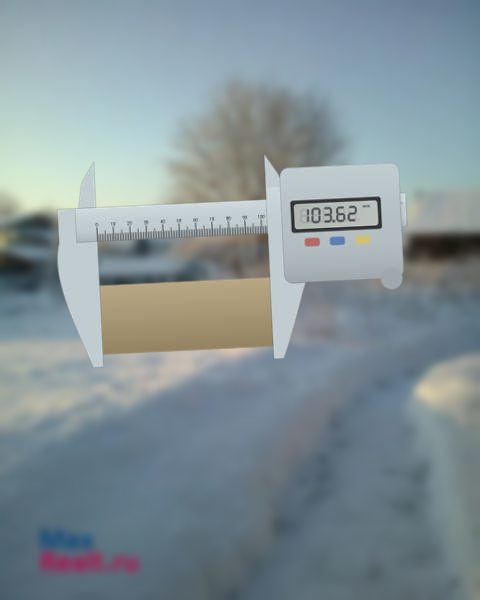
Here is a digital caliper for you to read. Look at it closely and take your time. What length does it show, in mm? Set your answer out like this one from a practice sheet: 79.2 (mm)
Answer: 103.62 (mm)
